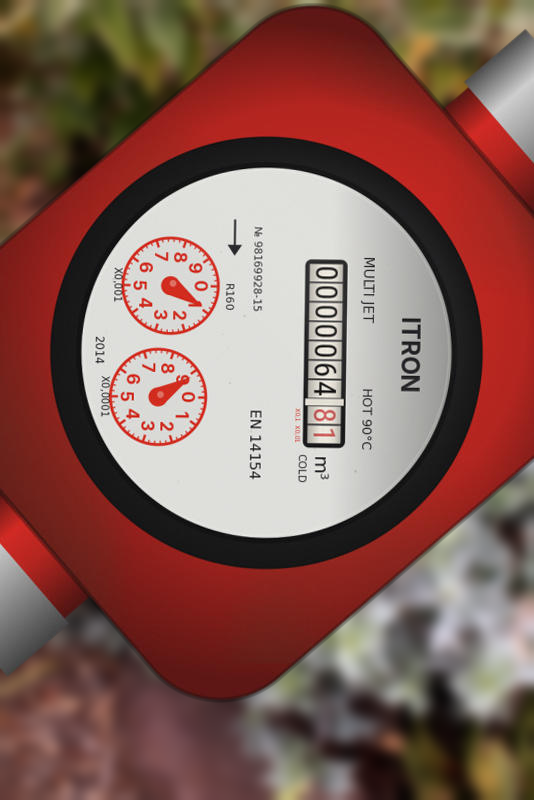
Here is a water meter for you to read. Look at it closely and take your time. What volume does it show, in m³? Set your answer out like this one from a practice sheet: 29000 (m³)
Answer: 64.8109 (m³)
